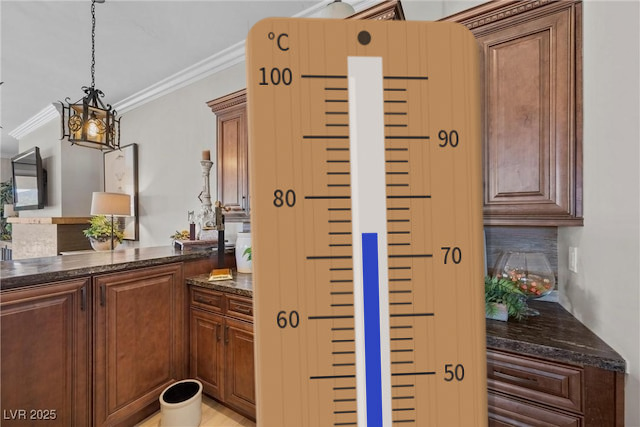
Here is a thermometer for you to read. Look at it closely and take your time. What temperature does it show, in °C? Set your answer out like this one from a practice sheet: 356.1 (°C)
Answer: 74 (°C)
